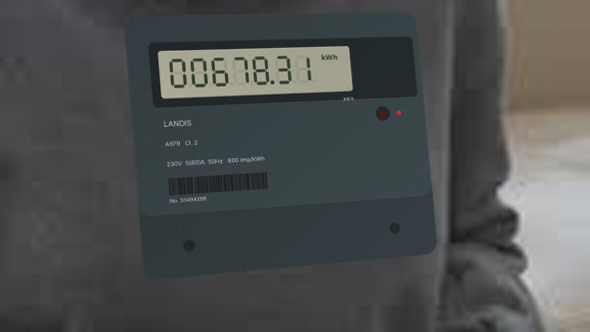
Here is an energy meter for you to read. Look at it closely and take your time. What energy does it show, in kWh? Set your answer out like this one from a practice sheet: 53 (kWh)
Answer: 678.31 (kWh)
